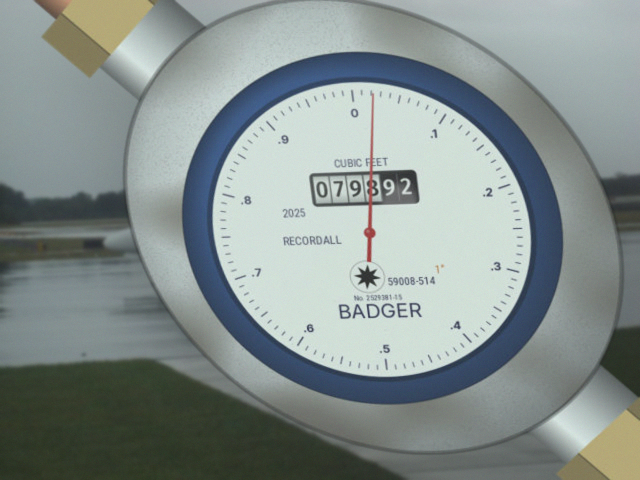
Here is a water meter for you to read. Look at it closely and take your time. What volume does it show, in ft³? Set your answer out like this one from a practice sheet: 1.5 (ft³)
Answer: 79892.02 (ft³)
